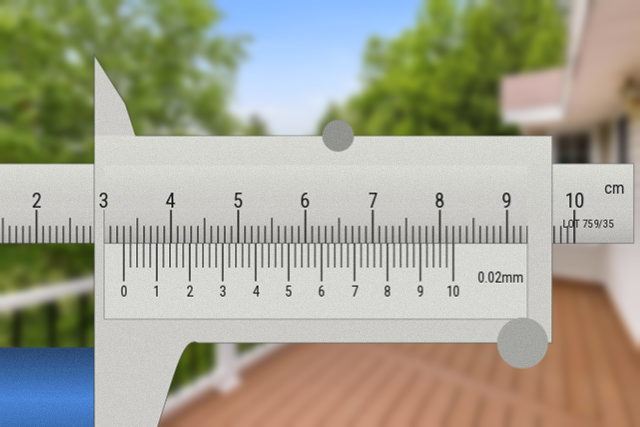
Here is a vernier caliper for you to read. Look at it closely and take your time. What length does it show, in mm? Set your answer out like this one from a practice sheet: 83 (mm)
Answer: 33.0 (mm)
